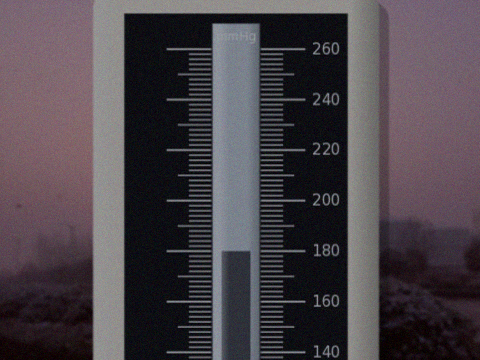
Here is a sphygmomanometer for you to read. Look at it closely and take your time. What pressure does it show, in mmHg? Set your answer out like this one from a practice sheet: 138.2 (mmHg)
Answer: 180 (mmHg)
